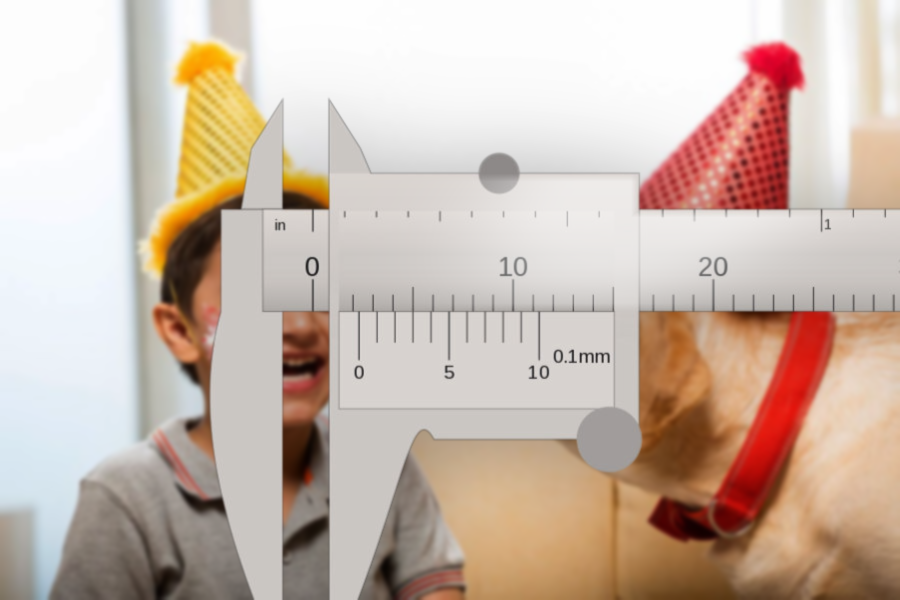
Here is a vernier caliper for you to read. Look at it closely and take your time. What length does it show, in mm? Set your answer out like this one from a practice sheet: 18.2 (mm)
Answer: 2.3 (mm)
